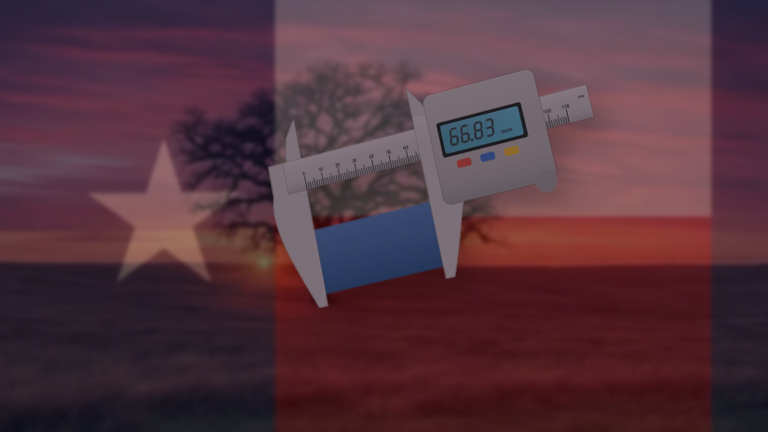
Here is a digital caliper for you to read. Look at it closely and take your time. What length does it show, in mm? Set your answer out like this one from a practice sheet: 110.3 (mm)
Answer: 66.83 (mm)
